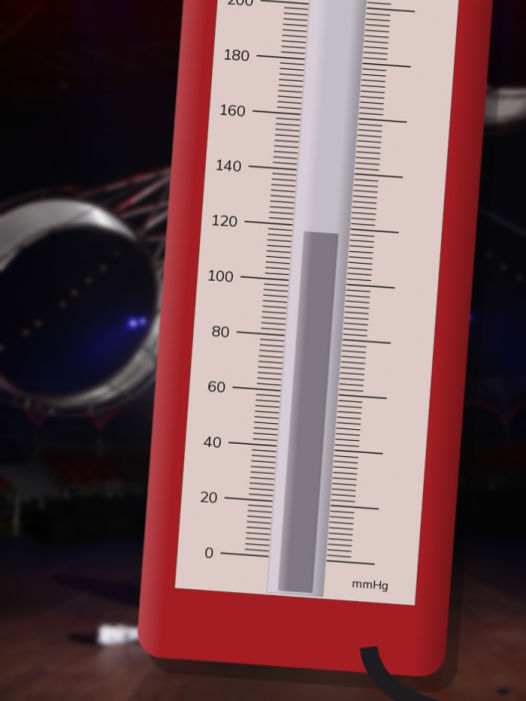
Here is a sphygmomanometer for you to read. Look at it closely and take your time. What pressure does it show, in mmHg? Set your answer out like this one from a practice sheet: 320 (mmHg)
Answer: 118 (mmHg)
